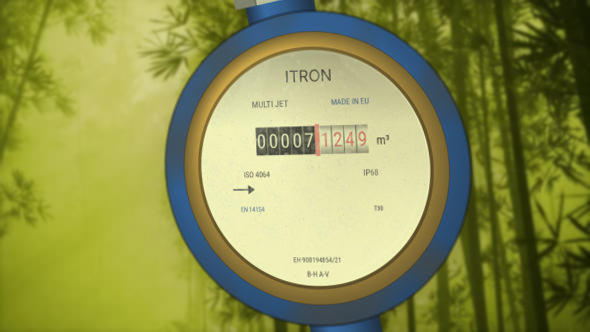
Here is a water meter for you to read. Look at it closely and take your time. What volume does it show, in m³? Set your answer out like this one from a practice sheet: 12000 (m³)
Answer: 7.1249 (m³)
